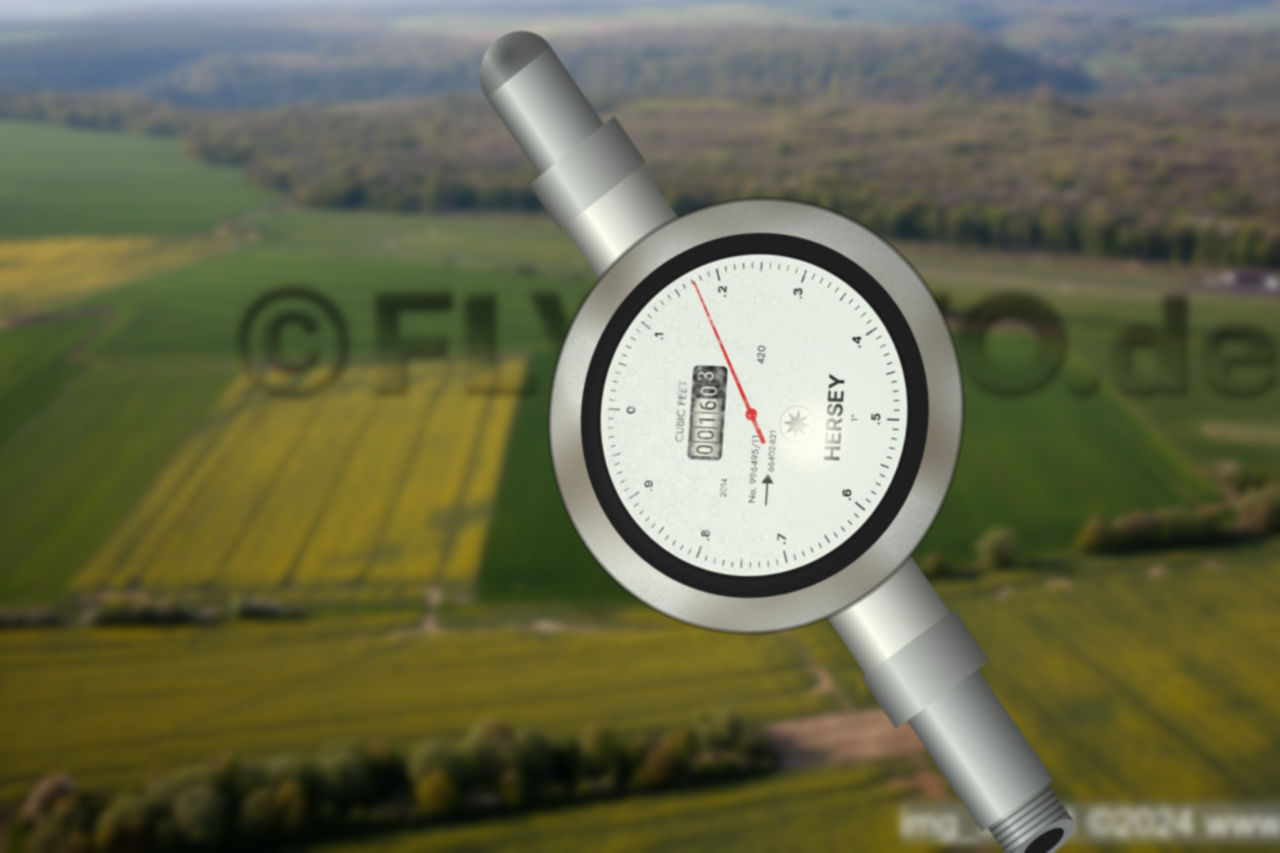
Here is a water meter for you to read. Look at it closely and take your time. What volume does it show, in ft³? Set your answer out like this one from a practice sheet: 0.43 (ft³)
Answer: 1603.17 (ft³)
